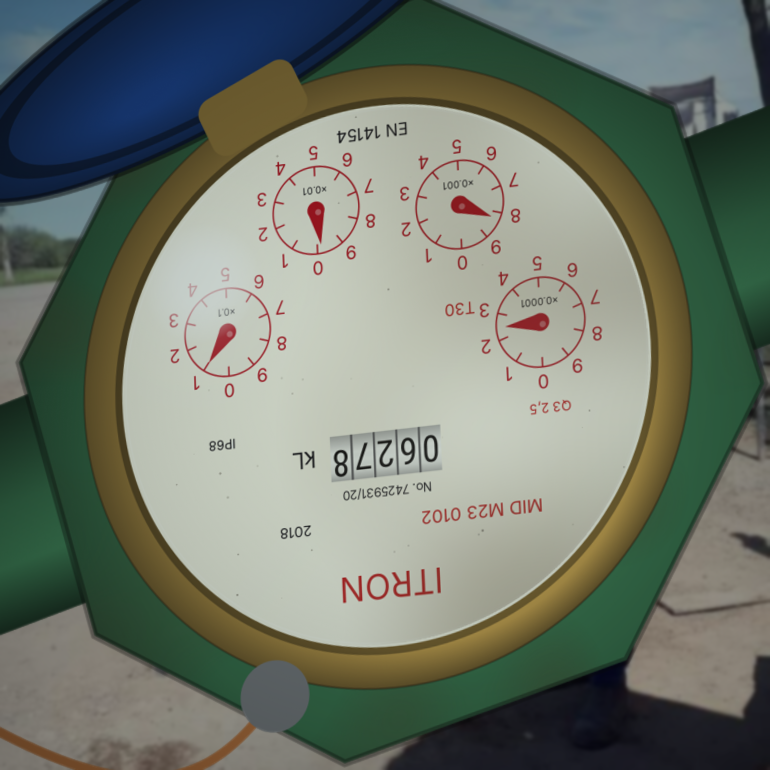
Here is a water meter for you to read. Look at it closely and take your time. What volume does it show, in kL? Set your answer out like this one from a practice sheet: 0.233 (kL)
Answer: 6278.0982 (kL)
